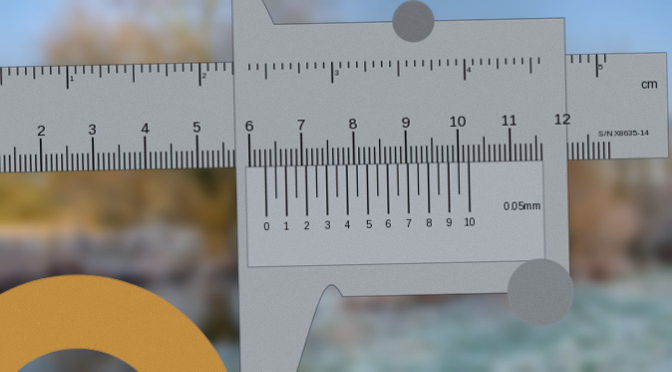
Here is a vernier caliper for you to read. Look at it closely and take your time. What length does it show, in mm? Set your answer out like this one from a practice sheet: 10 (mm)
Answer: 63.0 (mm)
